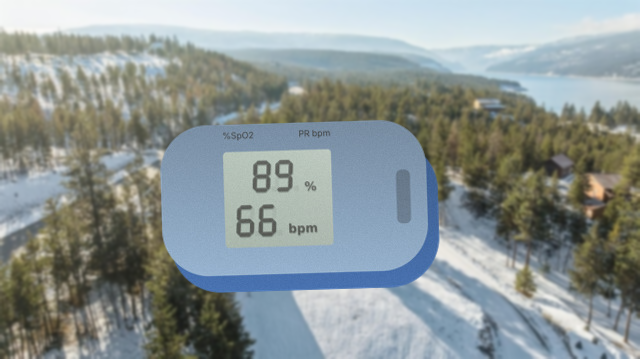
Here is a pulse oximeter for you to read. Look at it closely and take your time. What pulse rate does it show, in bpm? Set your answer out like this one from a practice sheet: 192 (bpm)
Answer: 66 (bpm)
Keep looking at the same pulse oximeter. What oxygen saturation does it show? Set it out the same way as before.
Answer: 89 (%)
